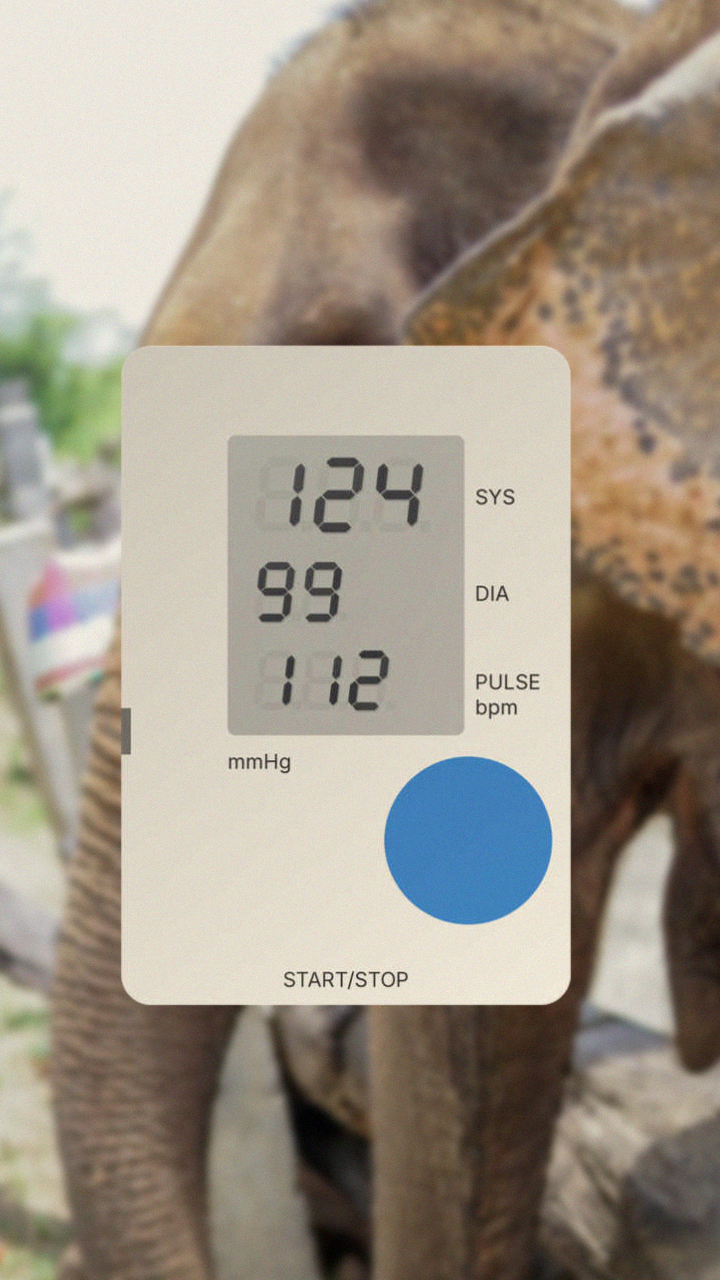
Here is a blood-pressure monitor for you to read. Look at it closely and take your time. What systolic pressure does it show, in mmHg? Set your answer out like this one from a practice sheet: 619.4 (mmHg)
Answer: 124 (mmHg)
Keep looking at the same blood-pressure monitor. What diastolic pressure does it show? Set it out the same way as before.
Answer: 99 (mmHg)
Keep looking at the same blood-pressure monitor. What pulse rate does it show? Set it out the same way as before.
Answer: 112 (bpm)
